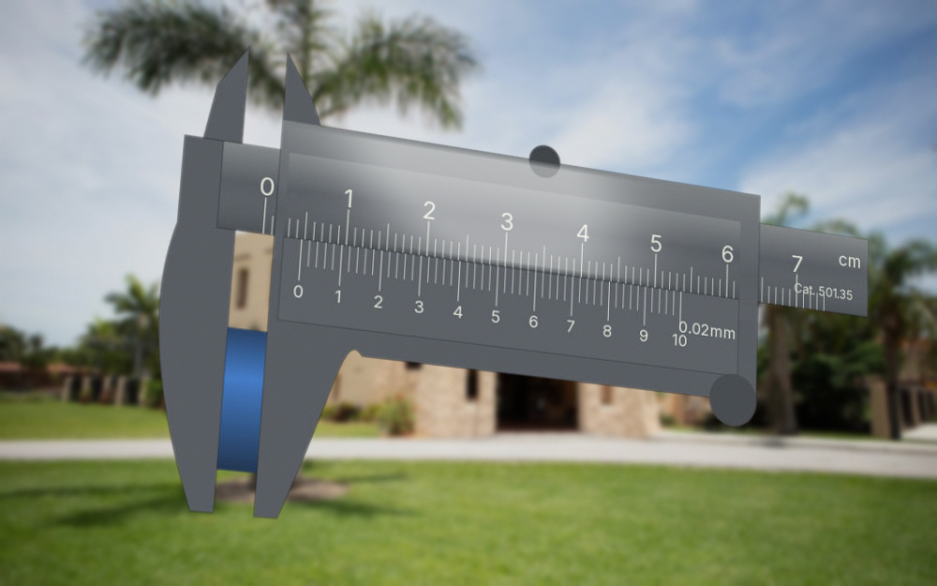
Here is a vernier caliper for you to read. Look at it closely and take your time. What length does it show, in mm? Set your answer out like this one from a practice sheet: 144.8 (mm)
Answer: 4.6 (mm)
